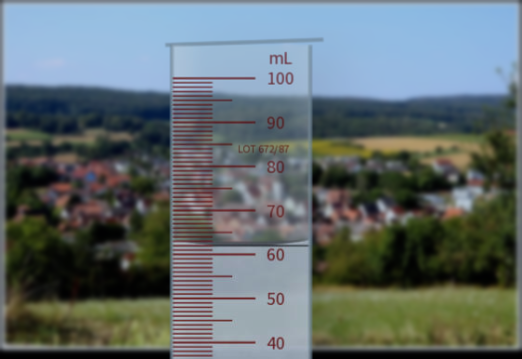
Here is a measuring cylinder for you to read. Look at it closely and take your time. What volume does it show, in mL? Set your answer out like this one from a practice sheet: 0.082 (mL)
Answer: 62 (mL)
